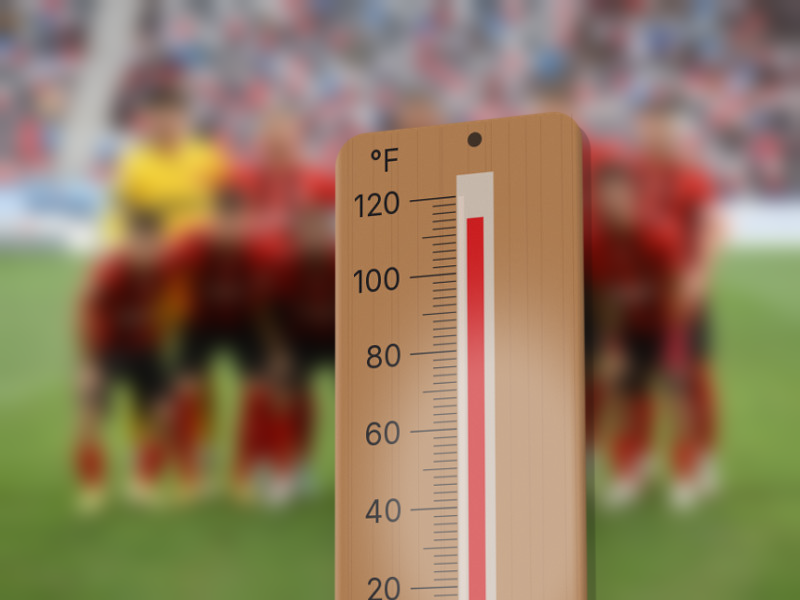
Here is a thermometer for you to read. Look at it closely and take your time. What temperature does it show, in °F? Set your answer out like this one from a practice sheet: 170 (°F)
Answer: 114 (°F)
